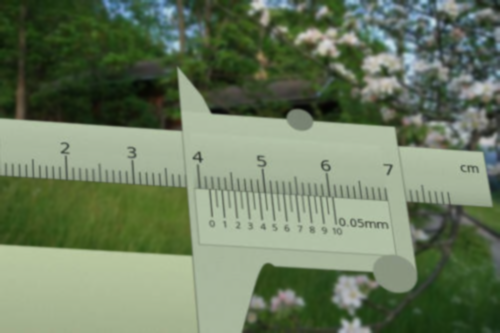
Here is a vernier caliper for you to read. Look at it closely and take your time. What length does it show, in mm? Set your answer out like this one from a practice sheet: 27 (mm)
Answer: 41.5 (mm)
